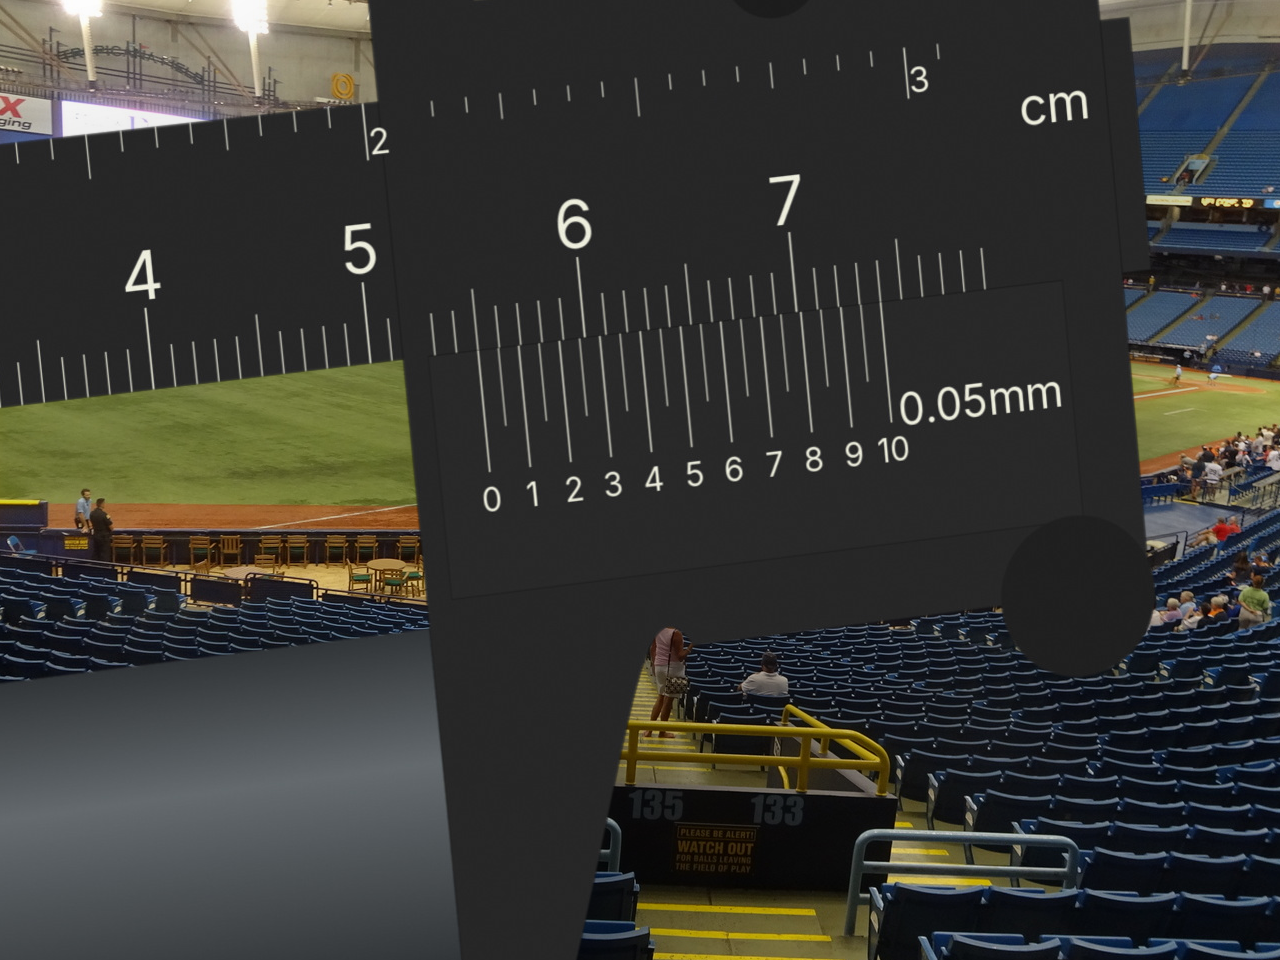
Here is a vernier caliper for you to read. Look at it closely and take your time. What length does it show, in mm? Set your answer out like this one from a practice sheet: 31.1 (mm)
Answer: 55.0 (mm)
